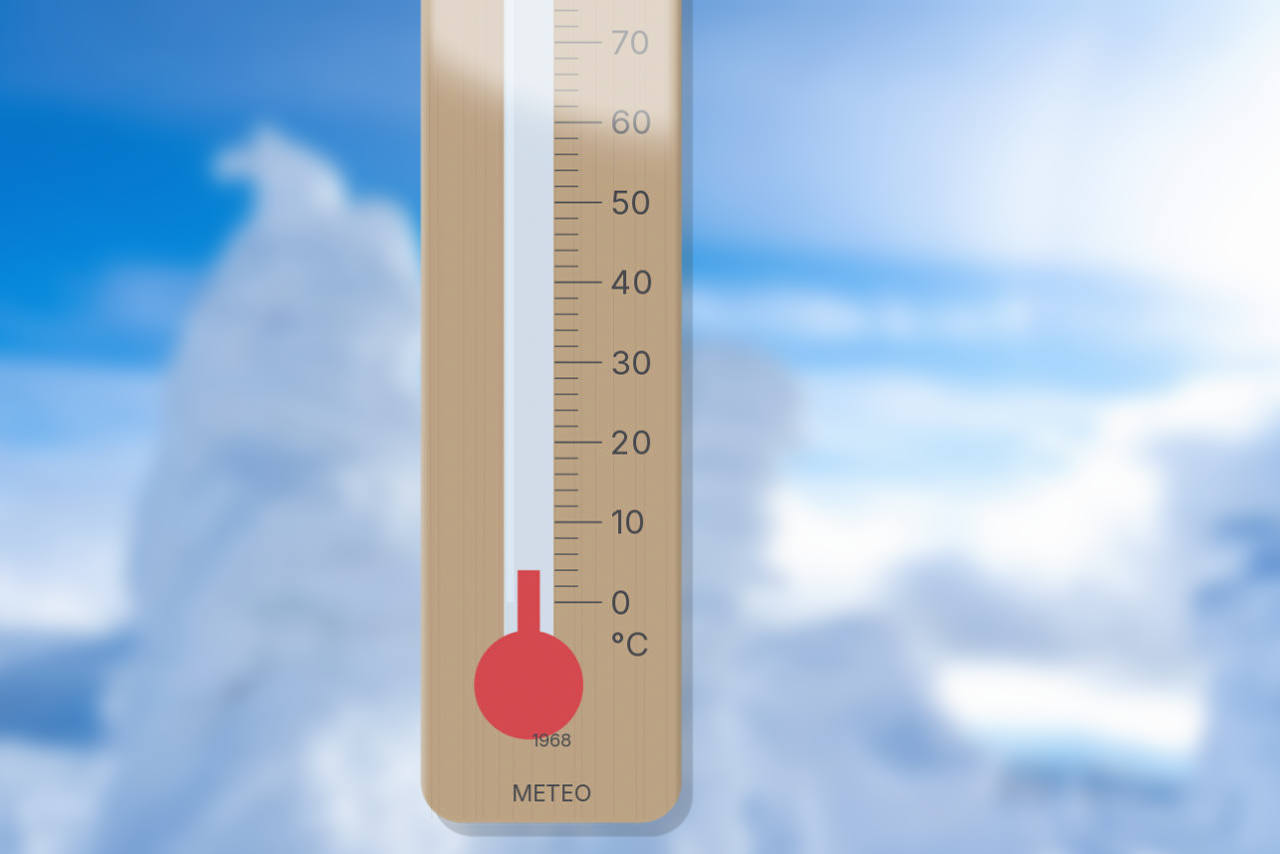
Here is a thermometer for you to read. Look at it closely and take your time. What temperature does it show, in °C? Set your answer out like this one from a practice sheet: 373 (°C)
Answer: 4 (°C)
